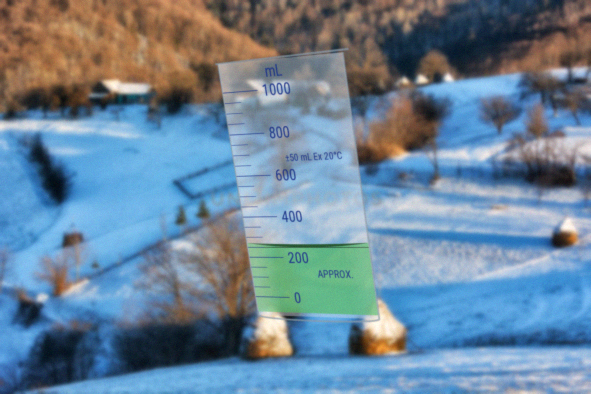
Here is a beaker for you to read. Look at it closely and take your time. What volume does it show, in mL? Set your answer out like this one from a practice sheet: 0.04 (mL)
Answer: 250 (mL)
